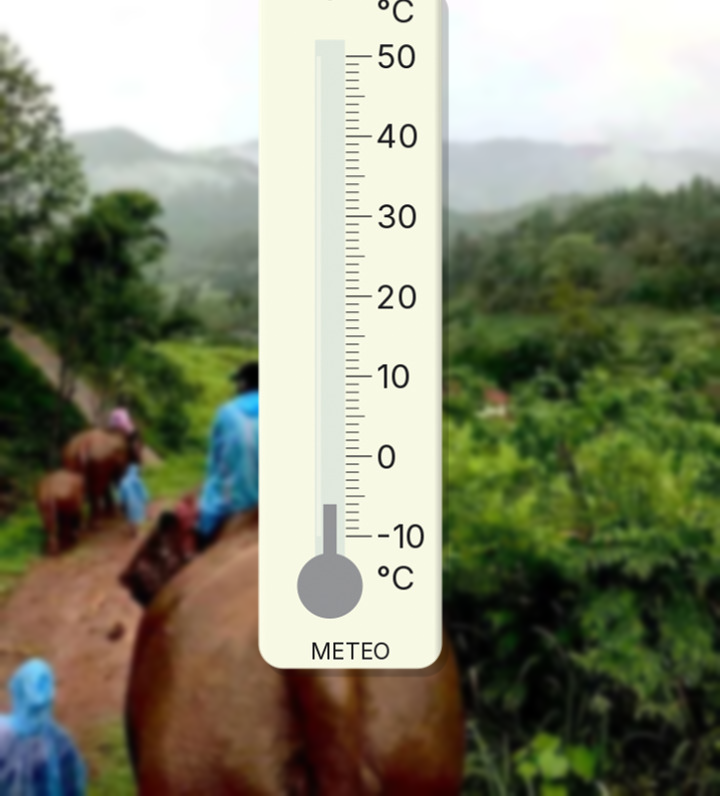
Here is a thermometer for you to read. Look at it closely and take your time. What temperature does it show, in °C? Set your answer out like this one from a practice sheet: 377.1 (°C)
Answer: -6 (°C)
